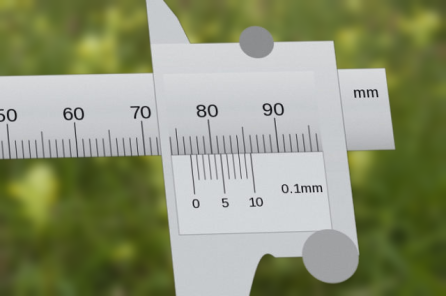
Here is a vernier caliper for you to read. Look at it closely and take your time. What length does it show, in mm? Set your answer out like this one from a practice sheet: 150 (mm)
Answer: 76.8 (mm)
